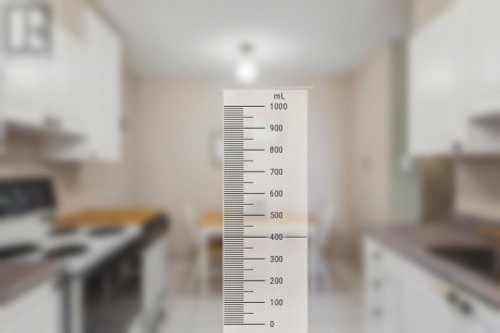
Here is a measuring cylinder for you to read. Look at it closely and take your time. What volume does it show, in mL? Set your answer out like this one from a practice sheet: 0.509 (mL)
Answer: 400 (mL)
